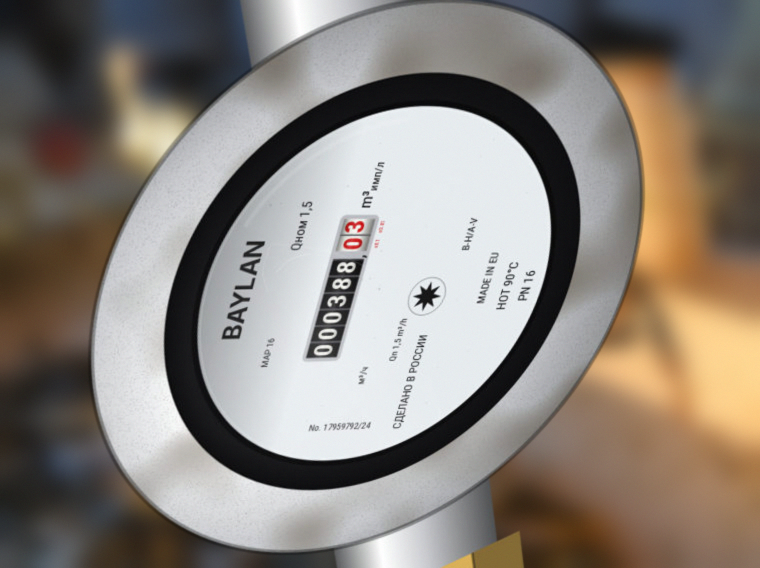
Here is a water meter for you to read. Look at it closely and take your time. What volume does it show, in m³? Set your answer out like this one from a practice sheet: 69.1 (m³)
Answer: 388.03 (m³)
